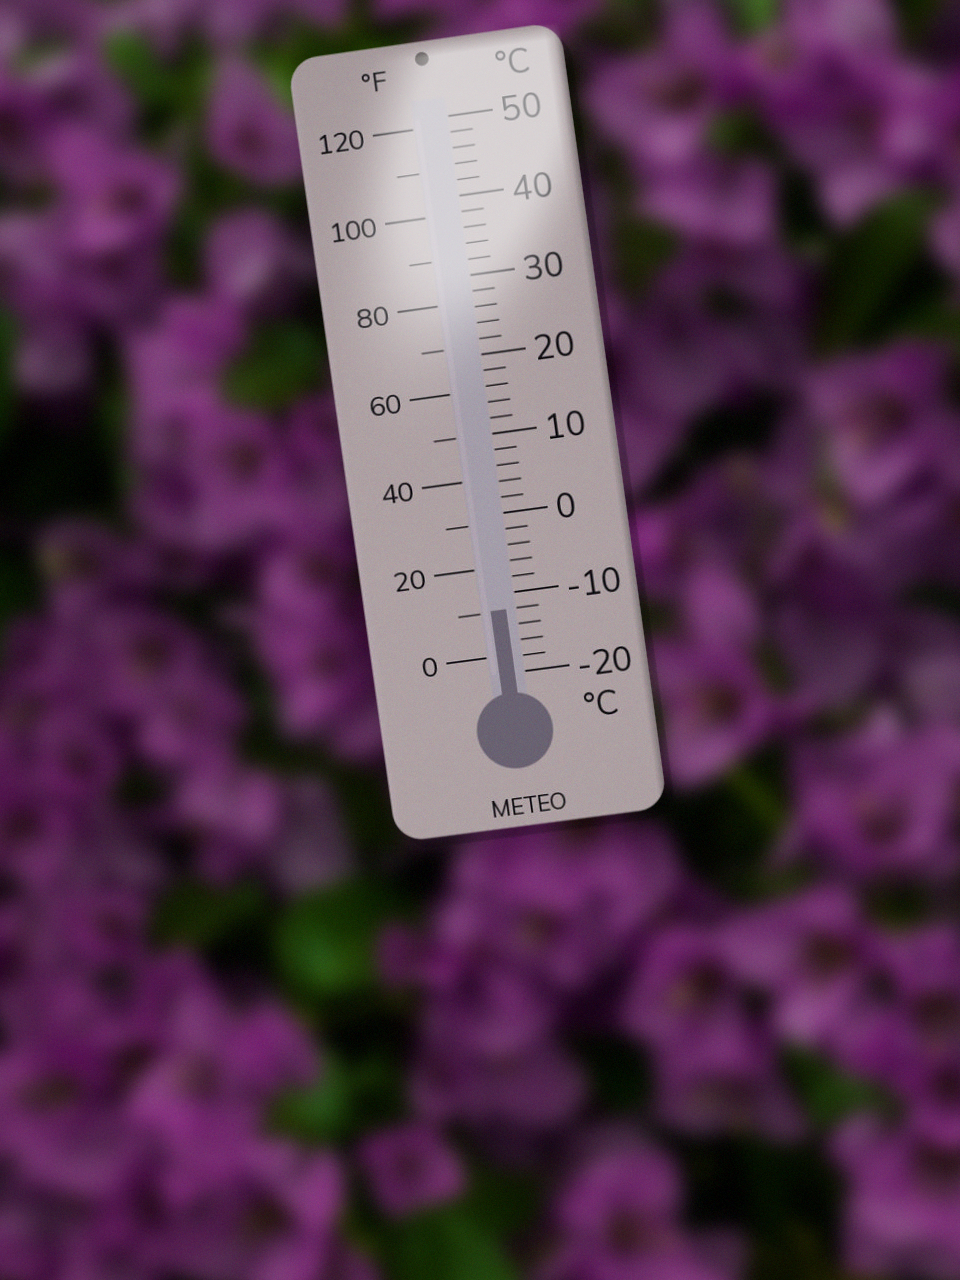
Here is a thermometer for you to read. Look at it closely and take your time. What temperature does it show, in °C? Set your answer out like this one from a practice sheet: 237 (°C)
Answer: -12 (°C)
